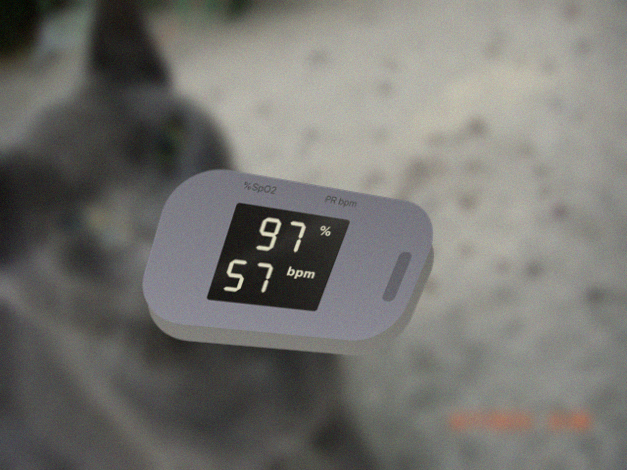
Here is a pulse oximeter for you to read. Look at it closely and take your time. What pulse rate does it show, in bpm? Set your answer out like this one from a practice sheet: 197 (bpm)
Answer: 57 (bpm)
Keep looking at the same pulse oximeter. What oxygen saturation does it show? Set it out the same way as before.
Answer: 97 (%)
